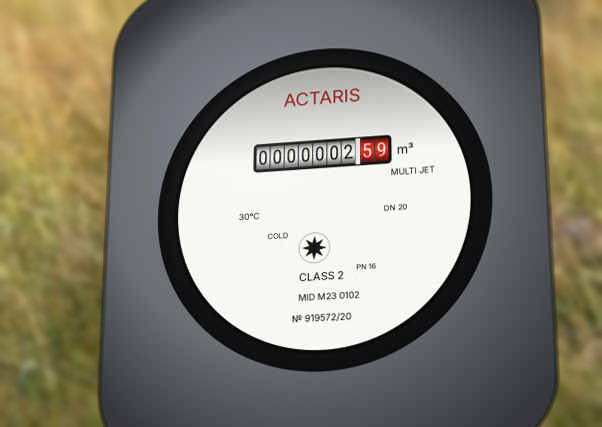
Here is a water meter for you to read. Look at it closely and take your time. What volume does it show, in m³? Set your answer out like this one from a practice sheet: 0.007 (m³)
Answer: 2.59 (m³)
